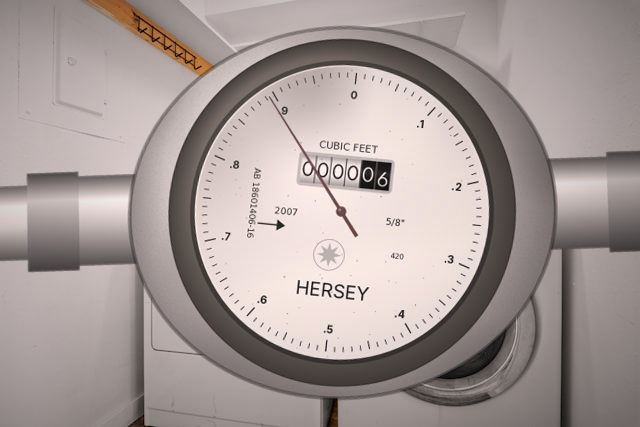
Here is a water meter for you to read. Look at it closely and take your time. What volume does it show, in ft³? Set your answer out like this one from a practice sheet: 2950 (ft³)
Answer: 5.89 (ft³)
